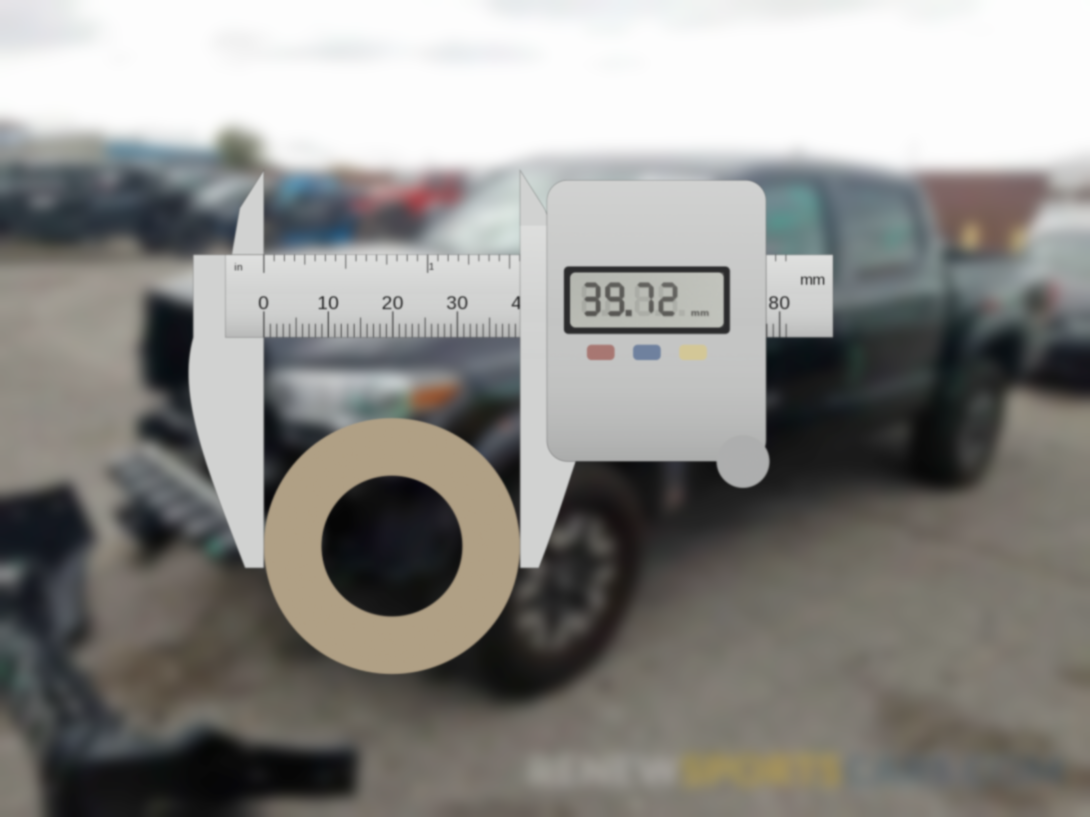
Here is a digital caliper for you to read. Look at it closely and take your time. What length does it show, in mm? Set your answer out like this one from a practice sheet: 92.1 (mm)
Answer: 39.72 (mm)
